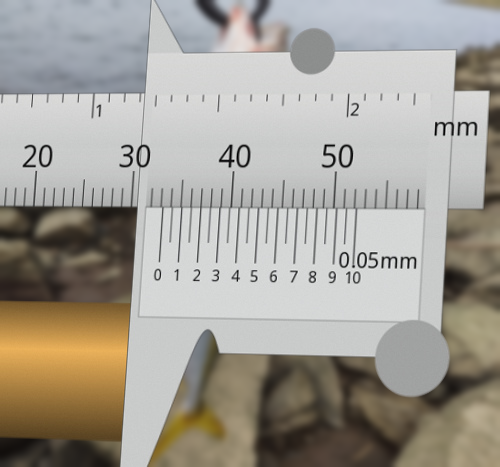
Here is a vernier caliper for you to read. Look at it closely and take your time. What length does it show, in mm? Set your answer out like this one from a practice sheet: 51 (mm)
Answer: 33.2 (mm)
